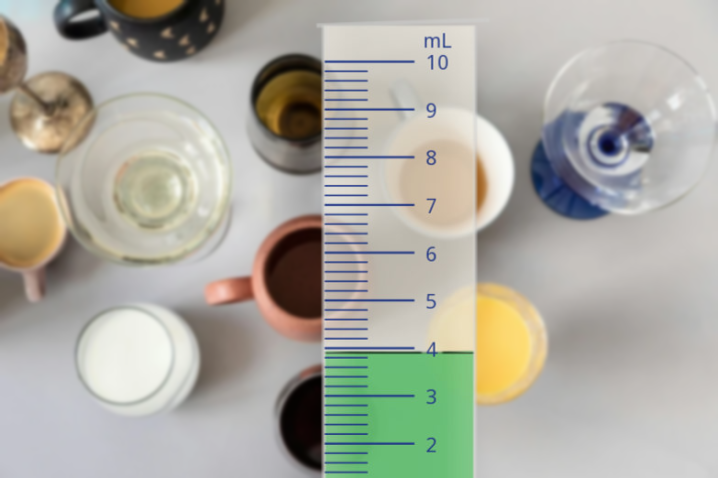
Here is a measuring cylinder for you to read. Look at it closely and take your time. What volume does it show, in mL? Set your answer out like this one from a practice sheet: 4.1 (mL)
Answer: 3.9 (mL)
